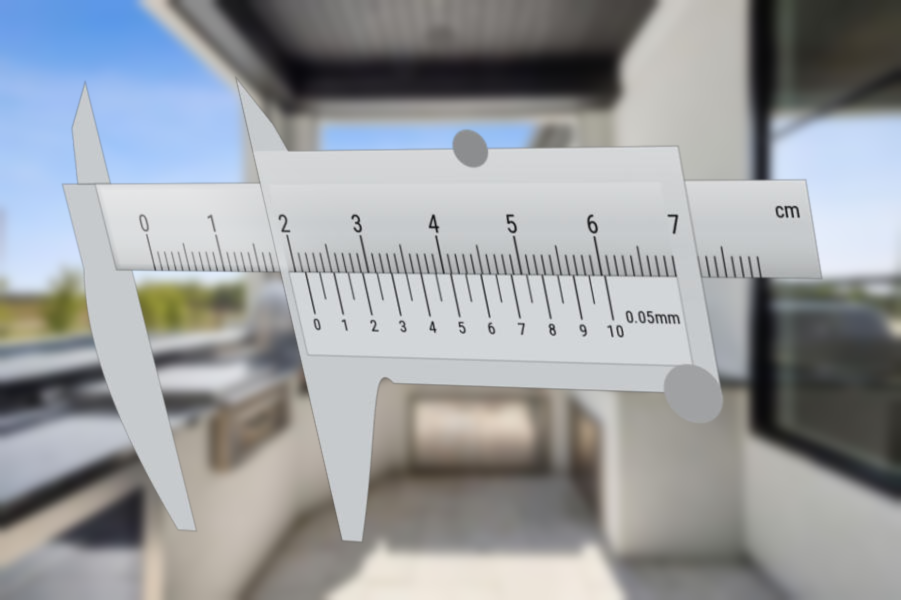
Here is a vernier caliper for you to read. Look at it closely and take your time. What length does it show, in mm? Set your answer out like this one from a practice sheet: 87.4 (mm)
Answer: 21.4 (mm)
